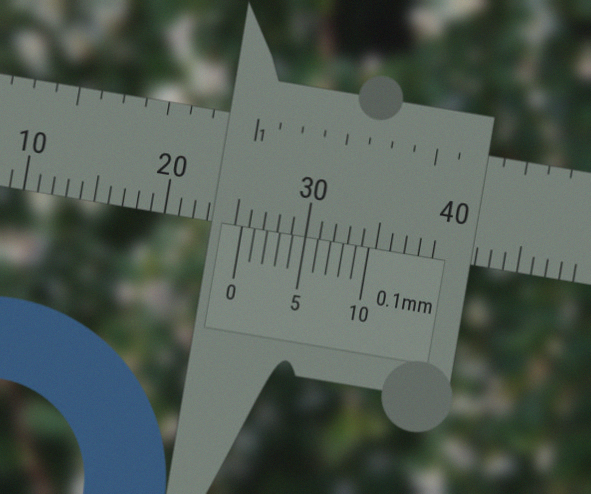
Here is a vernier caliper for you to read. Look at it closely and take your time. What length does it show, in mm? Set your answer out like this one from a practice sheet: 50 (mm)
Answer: 25.5 (mm)
